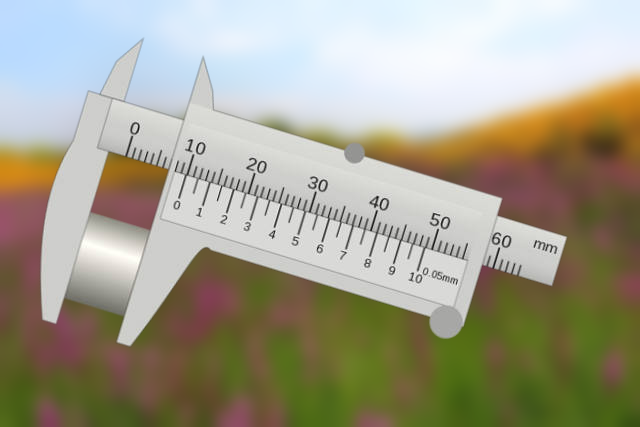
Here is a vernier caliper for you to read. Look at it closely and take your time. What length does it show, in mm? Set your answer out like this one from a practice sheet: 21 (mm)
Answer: 9.8 (mm)
